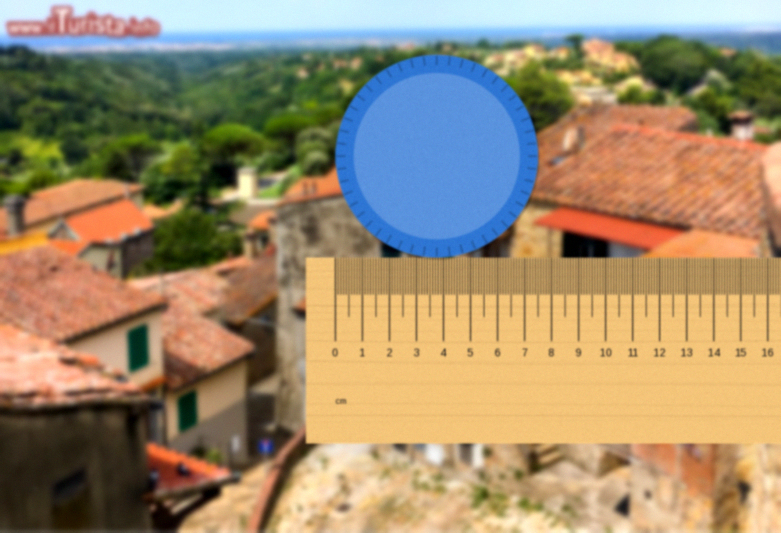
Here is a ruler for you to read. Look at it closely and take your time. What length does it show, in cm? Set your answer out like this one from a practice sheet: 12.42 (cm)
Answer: 7.5 (cm)
